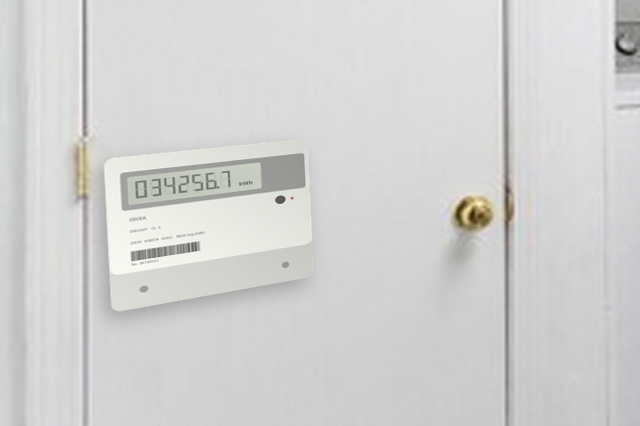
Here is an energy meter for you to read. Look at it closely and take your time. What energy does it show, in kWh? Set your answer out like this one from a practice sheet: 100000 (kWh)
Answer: 34256.7 (kWh)
